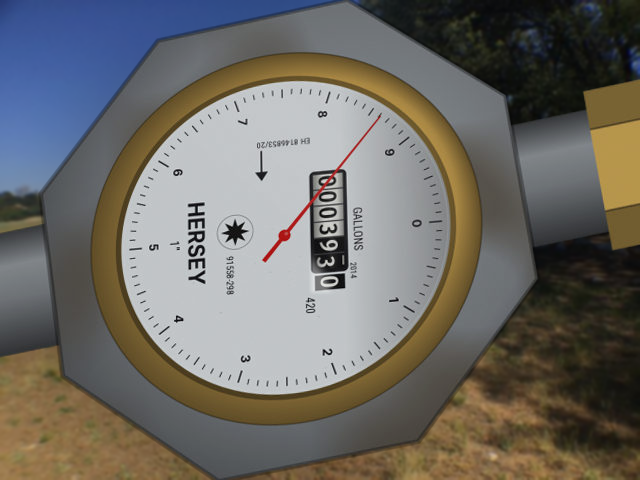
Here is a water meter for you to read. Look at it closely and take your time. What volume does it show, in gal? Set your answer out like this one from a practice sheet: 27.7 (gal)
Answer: 3928.6 (gal)
